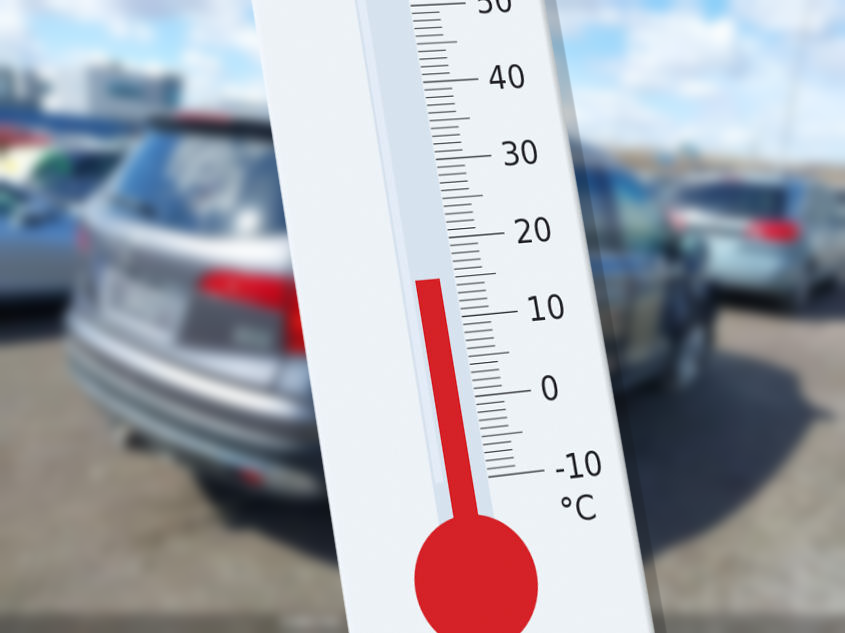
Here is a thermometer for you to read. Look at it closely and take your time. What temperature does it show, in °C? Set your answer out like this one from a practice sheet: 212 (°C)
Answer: 15 (°C)
